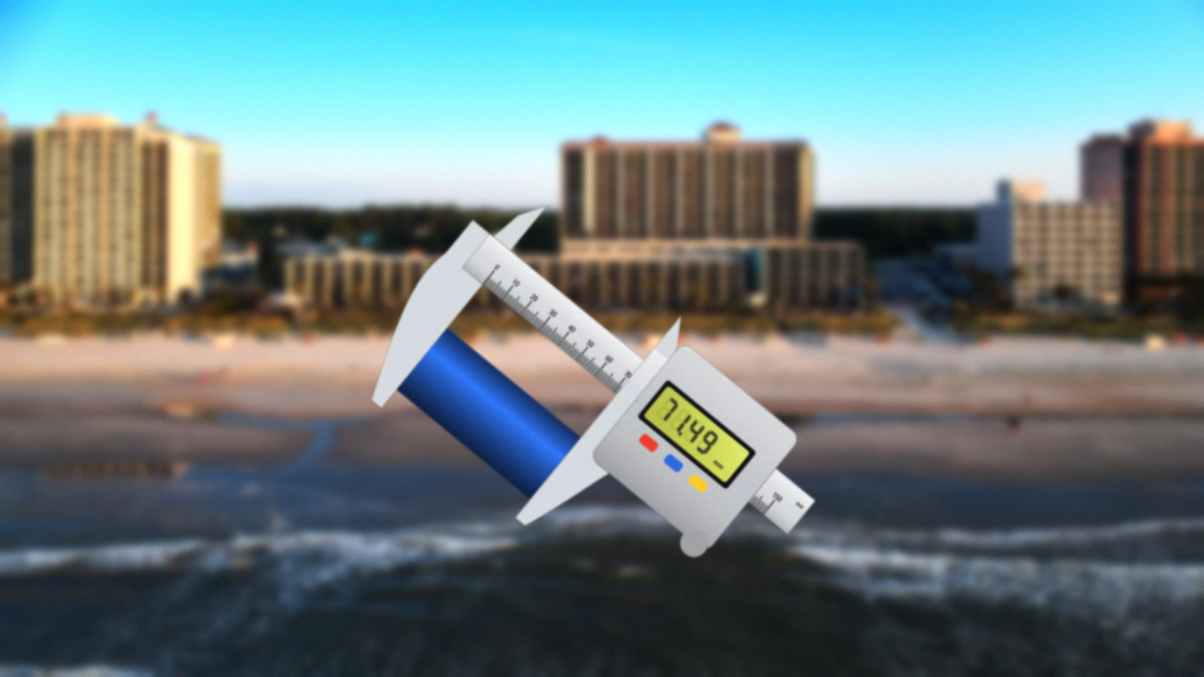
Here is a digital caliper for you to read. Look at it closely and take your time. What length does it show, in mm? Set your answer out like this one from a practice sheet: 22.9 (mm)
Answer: 71.49 (mm)
